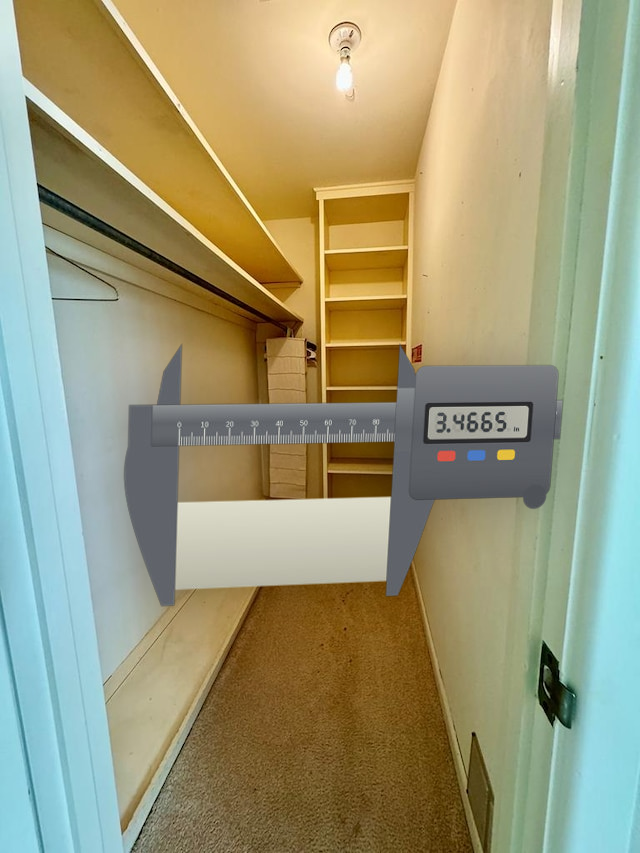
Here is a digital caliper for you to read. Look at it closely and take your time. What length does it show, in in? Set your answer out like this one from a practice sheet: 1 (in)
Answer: 3.4665 (in)
